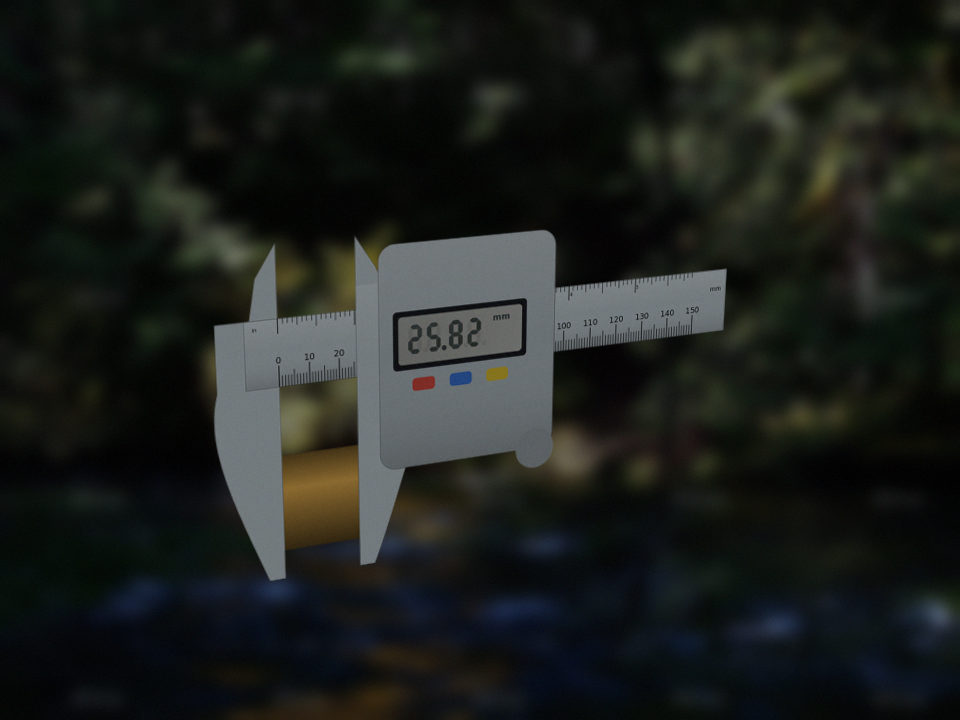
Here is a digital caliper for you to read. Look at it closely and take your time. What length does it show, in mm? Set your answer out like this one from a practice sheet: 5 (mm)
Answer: 25.82 (mm)
